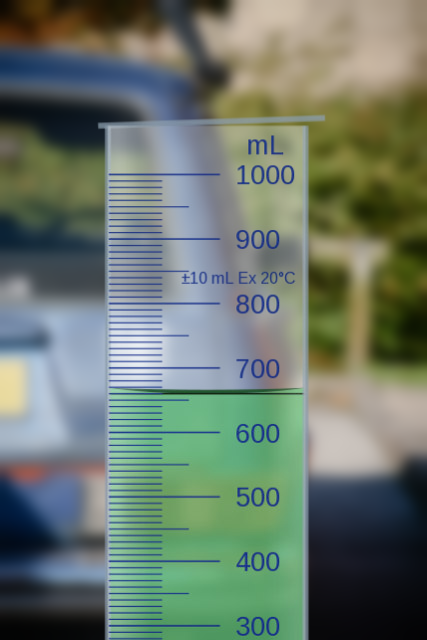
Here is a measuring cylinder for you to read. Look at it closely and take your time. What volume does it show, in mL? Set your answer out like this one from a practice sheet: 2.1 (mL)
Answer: 660 (mL)
